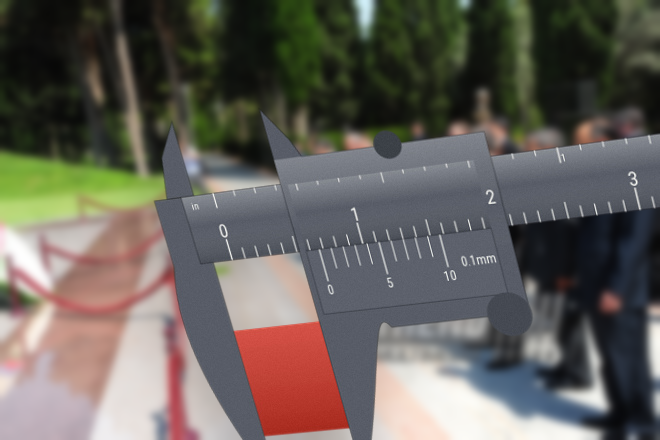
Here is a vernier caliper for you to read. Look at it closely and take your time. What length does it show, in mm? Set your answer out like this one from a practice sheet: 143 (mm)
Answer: 6.7 (mm)
